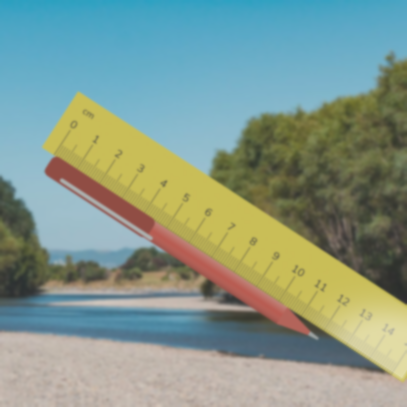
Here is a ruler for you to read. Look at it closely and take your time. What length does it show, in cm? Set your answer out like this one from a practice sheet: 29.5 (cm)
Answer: 12 (cm)
